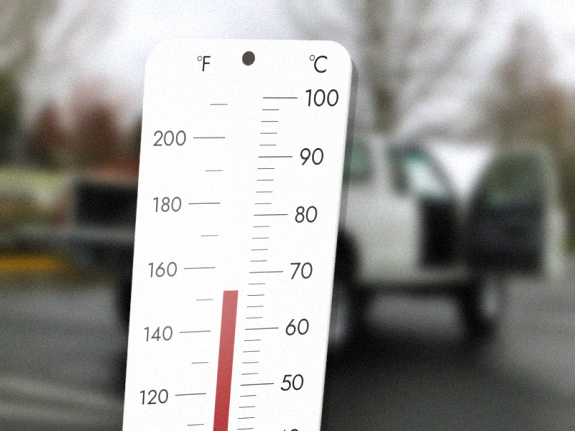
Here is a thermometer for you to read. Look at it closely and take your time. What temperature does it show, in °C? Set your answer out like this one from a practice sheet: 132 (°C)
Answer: 67 (°C)
